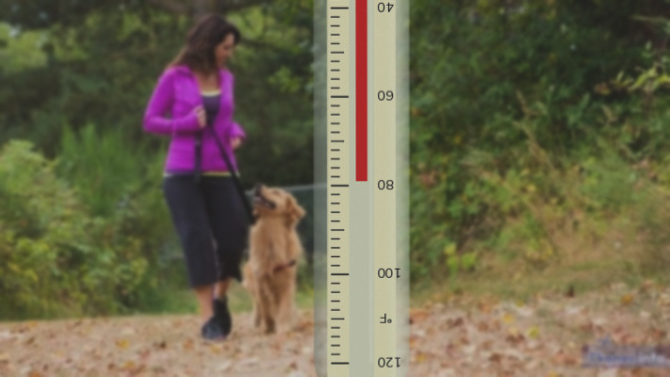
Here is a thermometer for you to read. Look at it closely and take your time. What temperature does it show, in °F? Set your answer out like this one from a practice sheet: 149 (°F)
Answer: 79 (°F)
